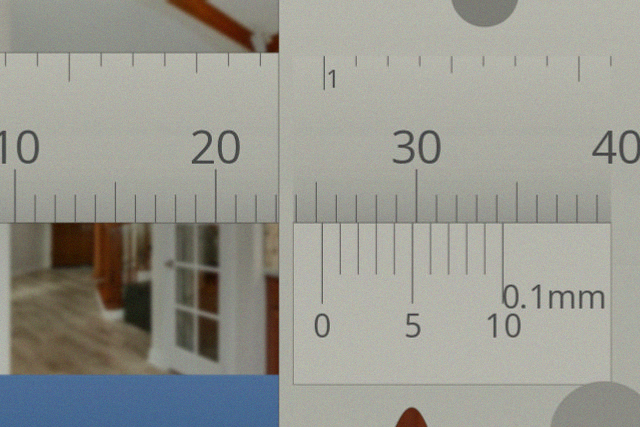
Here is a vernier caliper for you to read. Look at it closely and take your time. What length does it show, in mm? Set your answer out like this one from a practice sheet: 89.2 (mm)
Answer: 25.3 (mm)
